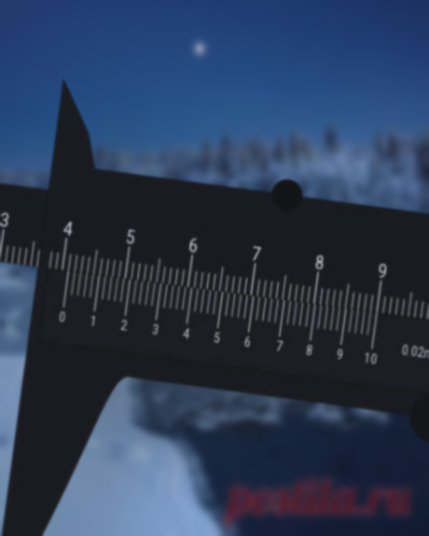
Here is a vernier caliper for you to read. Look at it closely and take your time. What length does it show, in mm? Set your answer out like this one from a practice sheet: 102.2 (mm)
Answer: 41.0 (mm)
